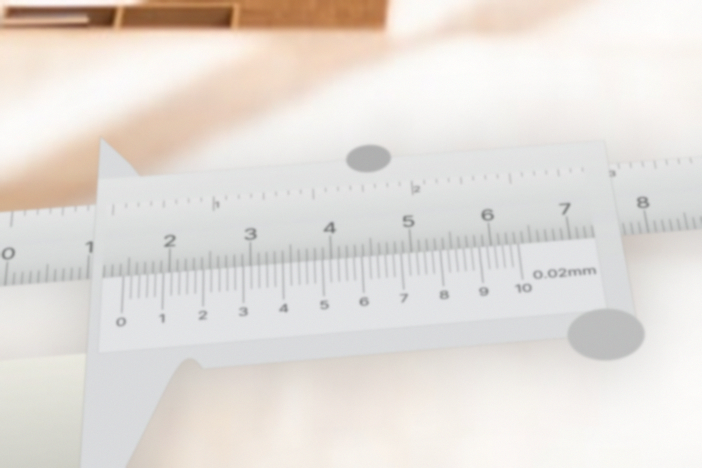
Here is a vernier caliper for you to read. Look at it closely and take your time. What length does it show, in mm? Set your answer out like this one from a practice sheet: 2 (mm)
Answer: 14.4 (mm)
